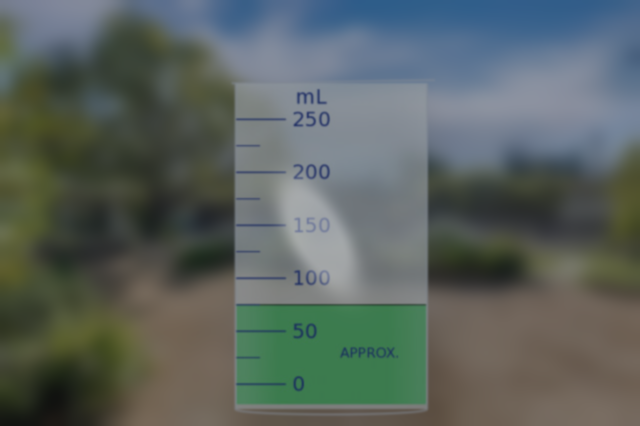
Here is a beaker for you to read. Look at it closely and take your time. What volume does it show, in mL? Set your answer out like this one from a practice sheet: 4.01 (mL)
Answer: 75 (mL)
